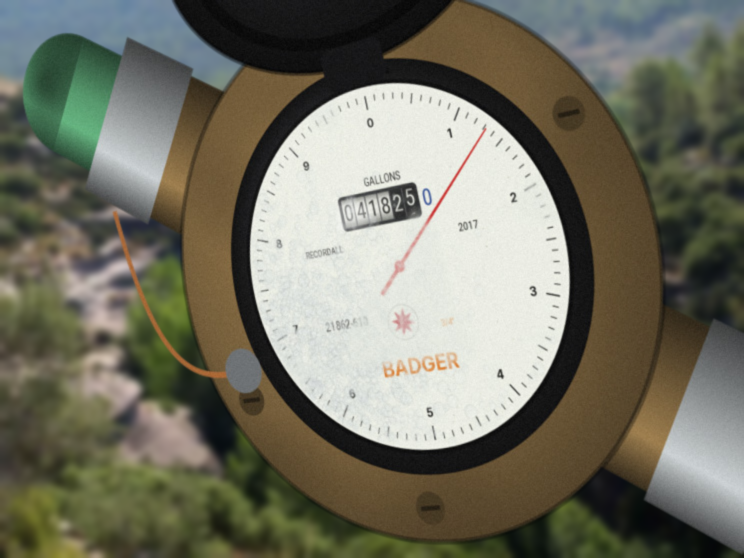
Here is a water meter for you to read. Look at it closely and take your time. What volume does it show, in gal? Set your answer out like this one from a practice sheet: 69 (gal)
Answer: 418251.3 (gal)
